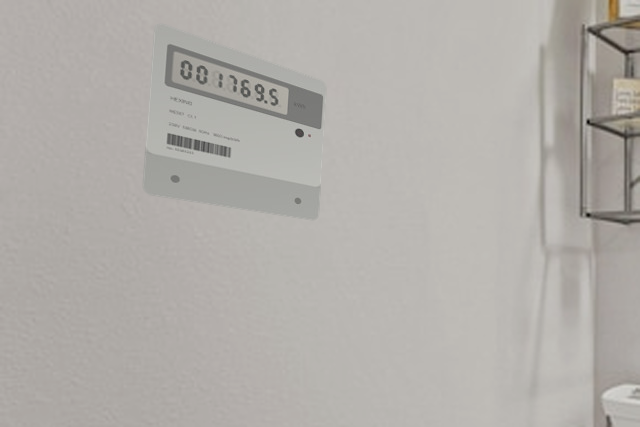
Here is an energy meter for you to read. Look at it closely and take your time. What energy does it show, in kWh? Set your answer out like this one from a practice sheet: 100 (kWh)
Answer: 1769.5 (kWh)
